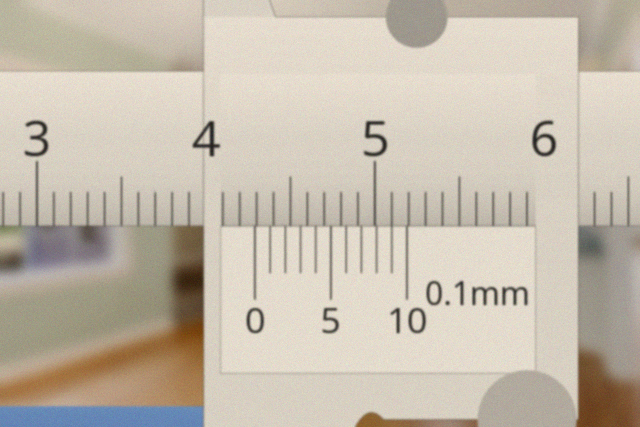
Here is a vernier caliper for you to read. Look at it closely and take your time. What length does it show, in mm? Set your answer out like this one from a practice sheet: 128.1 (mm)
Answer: 42.9 (mm)
